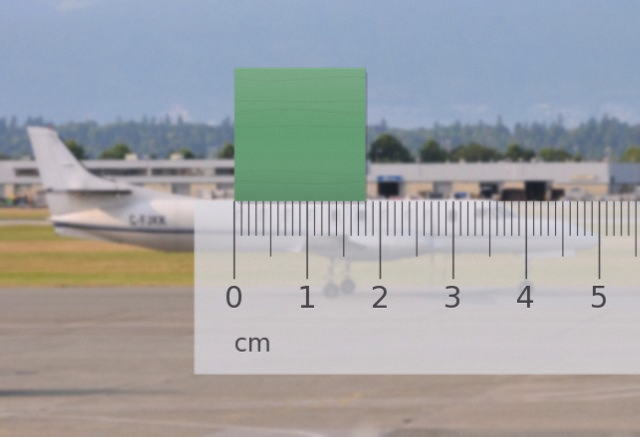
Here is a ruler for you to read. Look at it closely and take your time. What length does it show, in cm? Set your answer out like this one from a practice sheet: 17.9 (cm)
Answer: 1.8 (cm)
